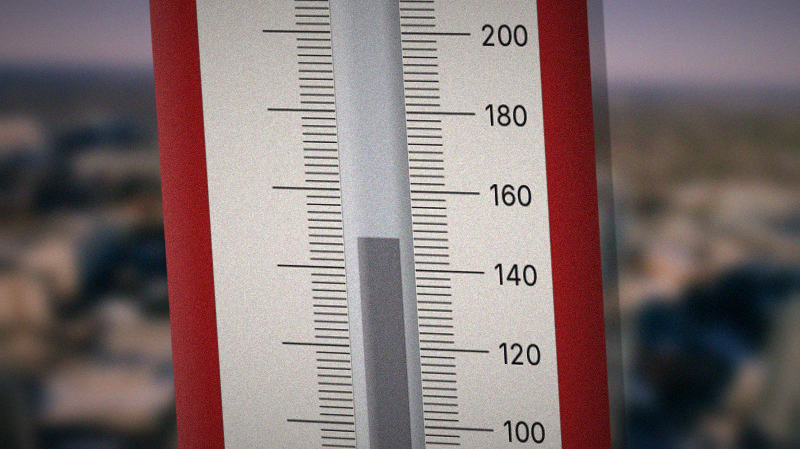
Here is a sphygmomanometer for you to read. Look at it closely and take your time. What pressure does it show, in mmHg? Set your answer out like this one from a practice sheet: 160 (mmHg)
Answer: 148 (mmHg)
